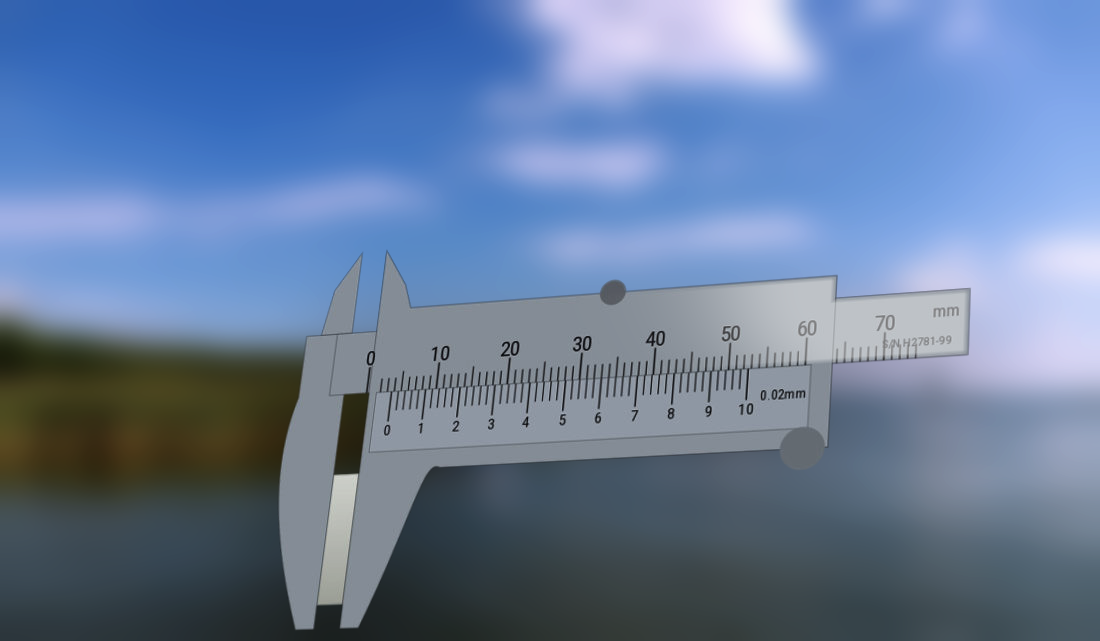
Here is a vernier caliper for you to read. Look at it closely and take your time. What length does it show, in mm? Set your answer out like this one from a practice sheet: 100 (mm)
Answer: 3.6 (mm)
